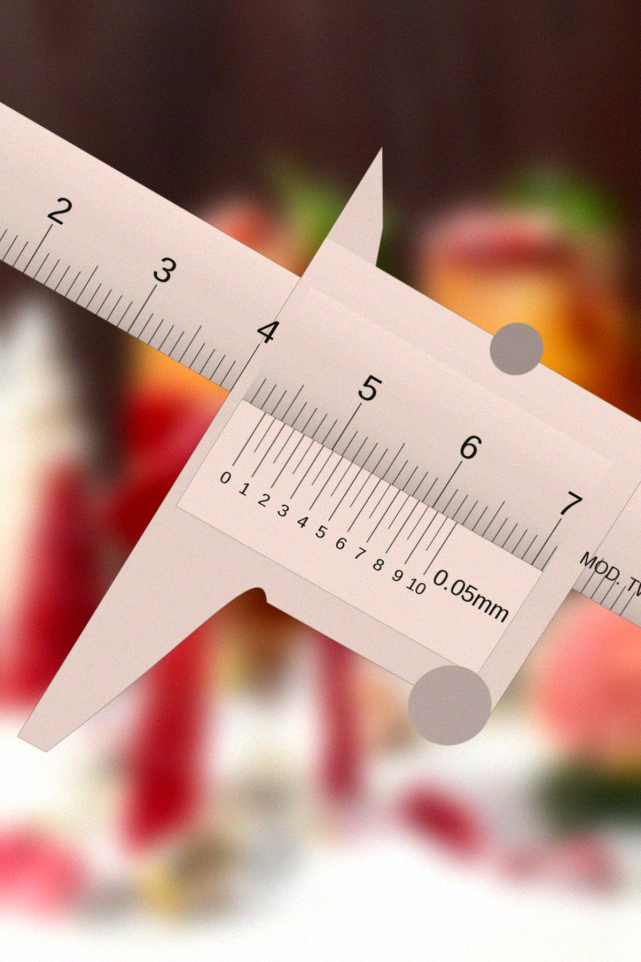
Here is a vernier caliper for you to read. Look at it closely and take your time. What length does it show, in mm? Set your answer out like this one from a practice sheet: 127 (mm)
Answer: 43.5 (mm)
